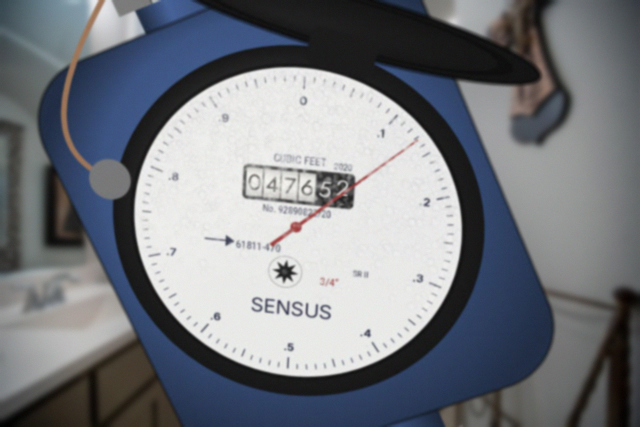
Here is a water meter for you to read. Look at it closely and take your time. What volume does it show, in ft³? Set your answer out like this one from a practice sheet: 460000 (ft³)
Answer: 47652.13 (ft³)
